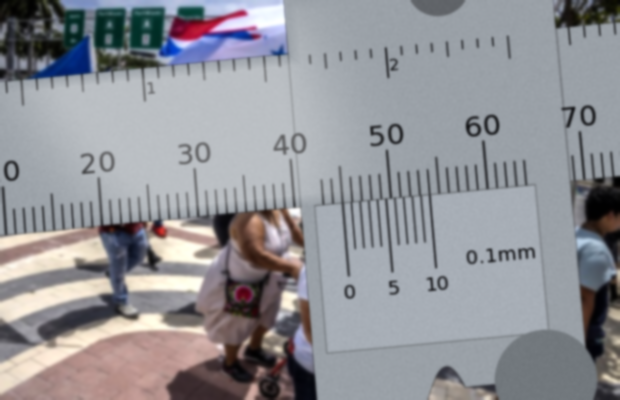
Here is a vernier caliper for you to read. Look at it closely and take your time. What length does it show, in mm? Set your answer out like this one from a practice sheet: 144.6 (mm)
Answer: 45.0 (mm)
